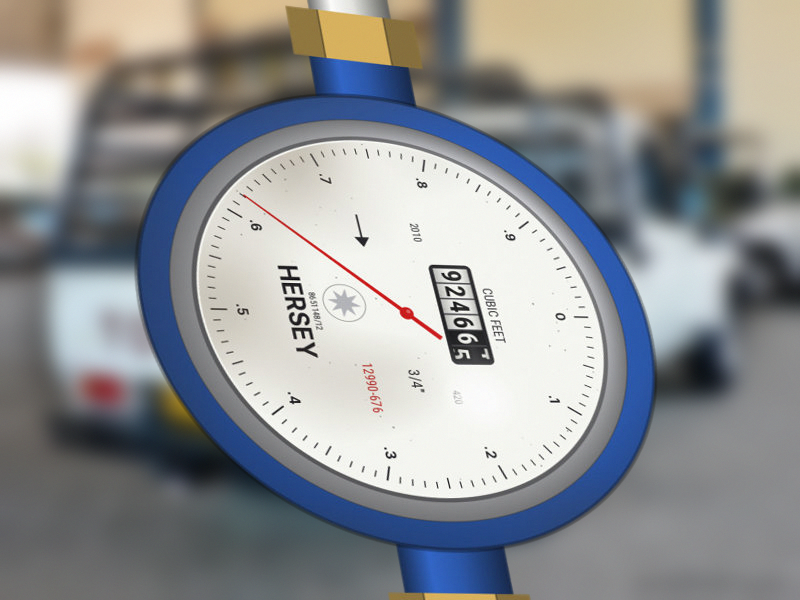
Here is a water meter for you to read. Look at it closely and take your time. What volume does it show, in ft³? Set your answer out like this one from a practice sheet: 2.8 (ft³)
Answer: 924664.62 (ft³)
